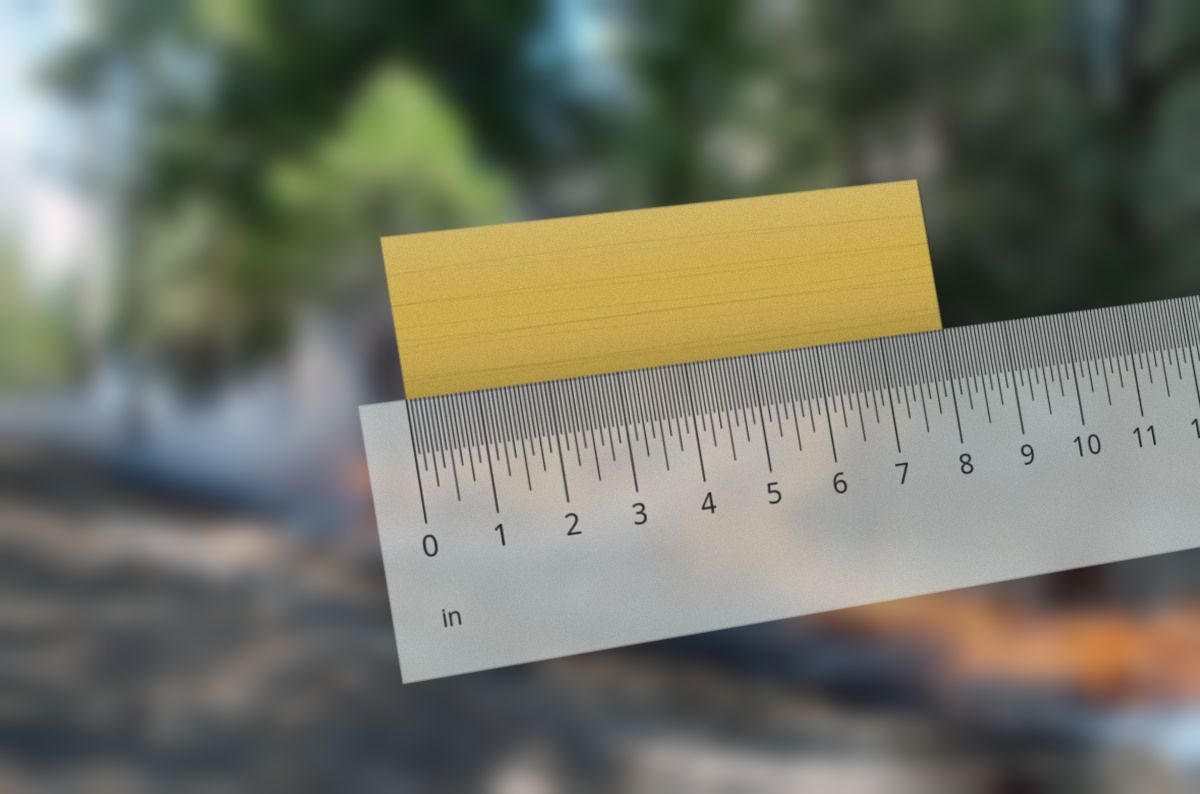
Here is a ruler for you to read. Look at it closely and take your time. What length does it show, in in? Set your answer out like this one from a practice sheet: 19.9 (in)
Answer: 8 (in)
